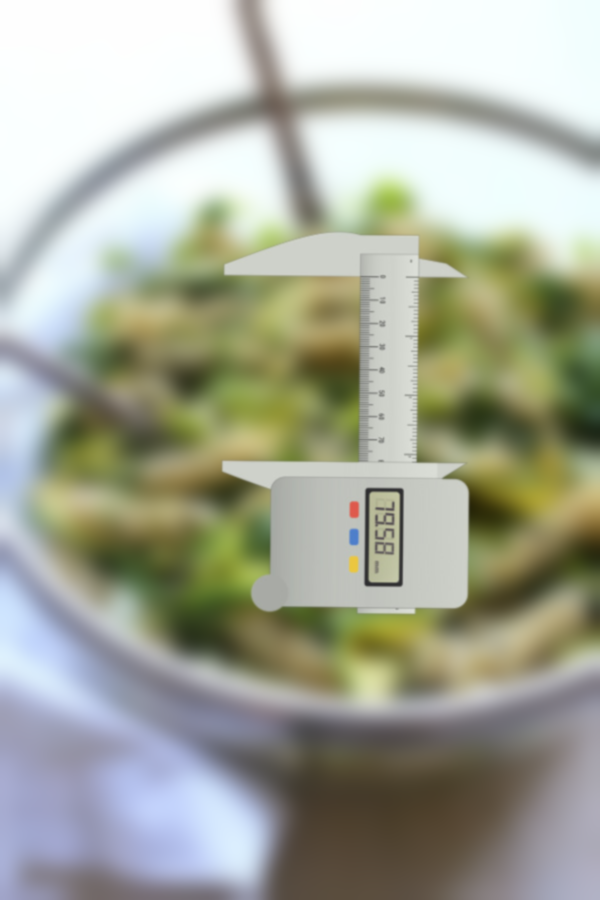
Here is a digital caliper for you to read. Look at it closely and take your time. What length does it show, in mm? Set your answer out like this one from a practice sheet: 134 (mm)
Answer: 79.58 (mm)
